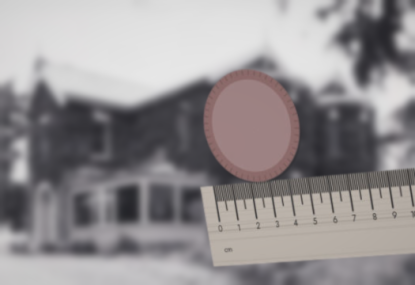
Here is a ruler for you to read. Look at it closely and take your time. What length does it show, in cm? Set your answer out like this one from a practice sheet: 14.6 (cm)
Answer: 5 (cm)
